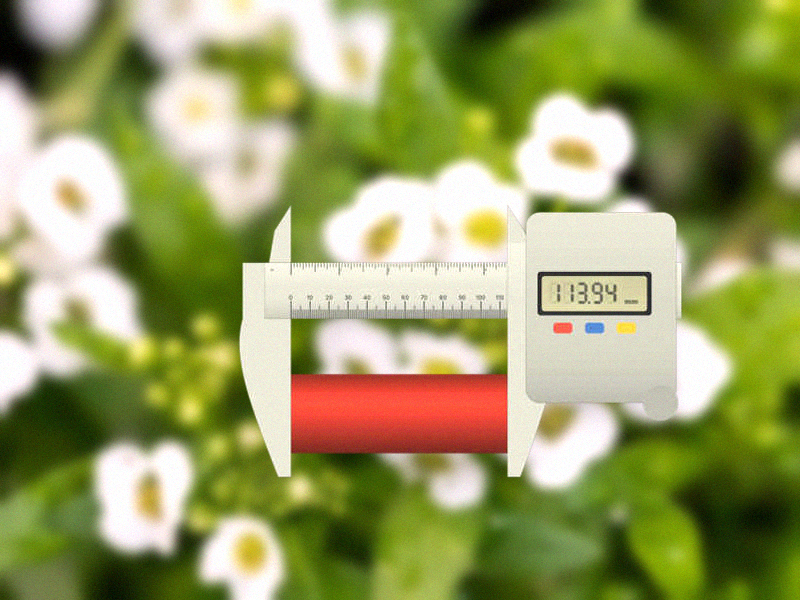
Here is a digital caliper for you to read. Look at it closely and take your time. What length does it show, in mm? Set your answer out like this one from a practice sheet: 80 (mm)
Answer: 113.94 (mm)
